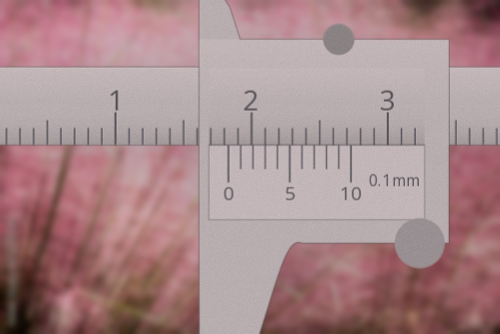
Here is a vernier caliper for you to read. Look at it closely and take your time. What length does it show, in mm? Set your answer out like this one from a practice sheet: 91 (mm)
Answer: 18.3 (mm)
